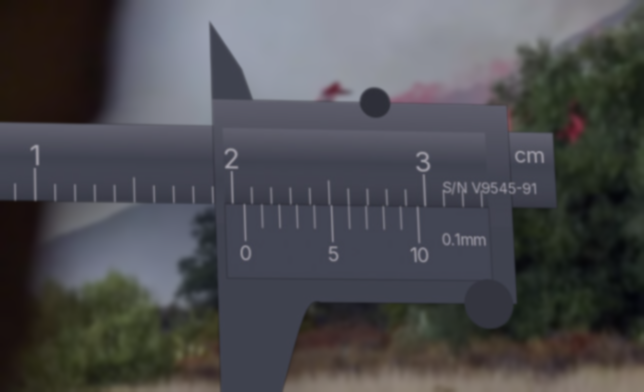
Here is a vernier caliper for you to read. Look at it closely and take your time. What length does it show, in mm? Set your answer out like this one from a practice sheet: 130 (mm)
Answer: 20.6 (mm)
